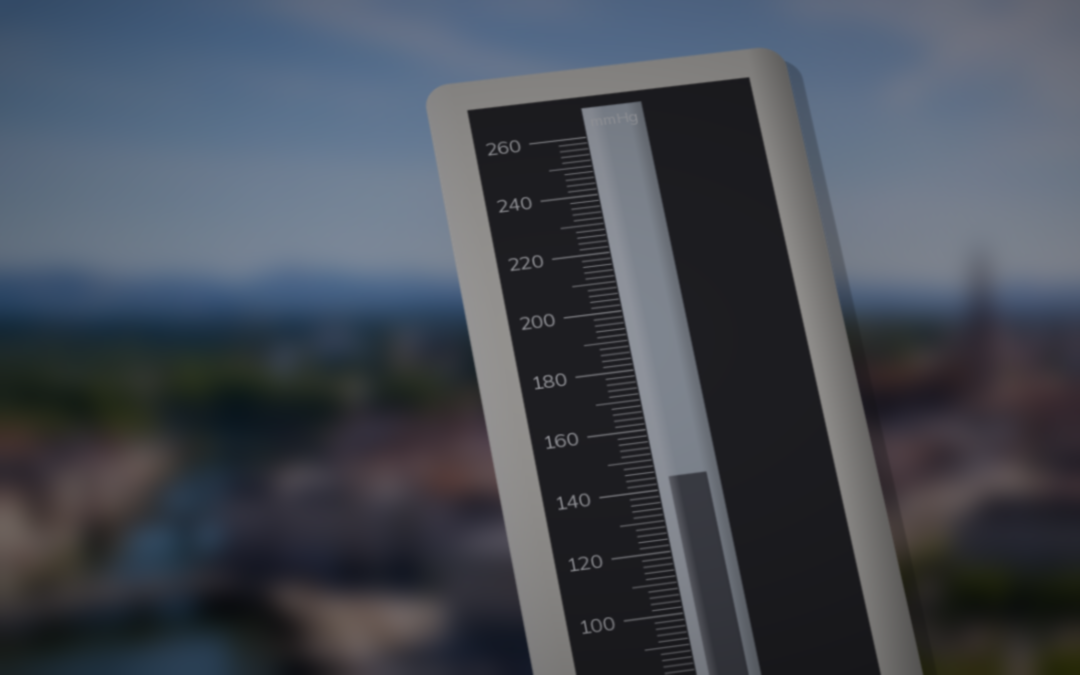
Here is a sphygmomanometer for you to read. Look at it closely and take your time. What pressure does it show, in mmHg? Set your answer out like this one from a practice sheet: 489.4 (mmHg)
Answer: 144 (mmHg)
